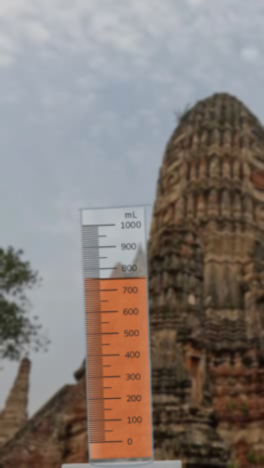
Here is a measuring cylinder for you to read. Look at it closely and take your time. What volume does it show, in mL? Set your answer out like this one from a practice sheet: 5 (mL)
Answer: 750 (mL)
